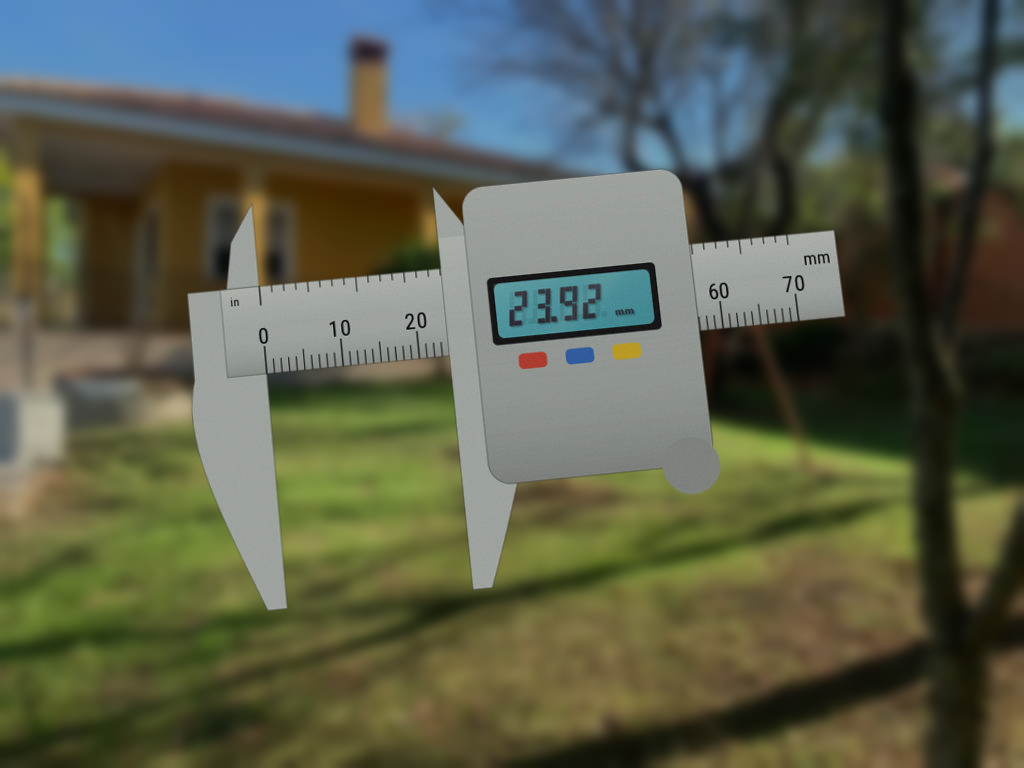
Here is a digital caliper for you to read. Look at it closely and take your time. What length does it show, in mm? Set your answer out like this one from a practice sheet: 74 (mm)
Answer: 23.92 (mm)
